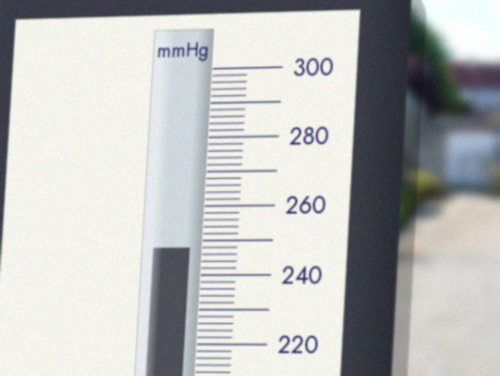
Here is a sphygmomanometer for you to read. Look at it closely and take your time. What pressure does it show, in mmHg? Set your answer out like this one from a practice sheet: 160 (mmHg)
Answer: 248 (mmHg)
